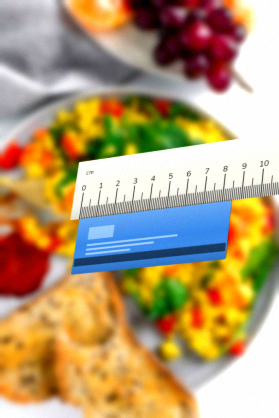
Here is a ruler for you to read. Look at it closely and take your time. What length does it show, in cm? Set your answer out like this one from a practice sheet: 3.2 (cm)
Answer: 8.5 (cm)
